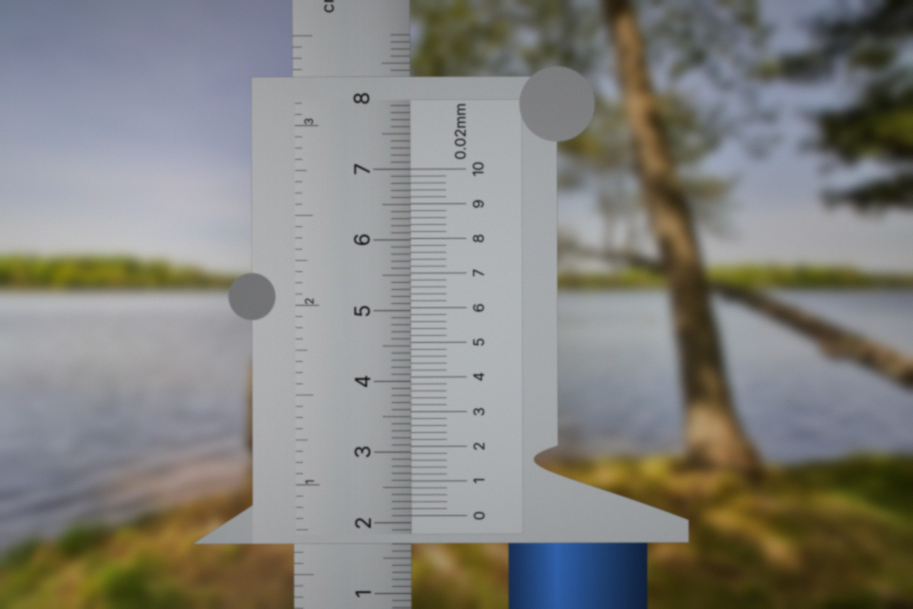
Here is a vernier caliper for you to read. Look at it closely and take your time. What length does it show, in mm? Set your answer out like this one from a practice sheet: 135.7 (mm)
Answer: 21.0 (mm)
